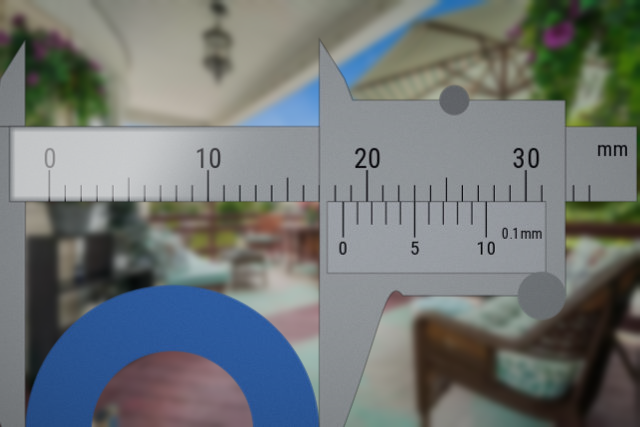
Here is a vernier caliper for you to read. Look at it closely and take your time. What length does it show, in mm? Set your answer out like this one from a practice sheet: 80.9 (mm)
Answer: 18.5 (mm)
